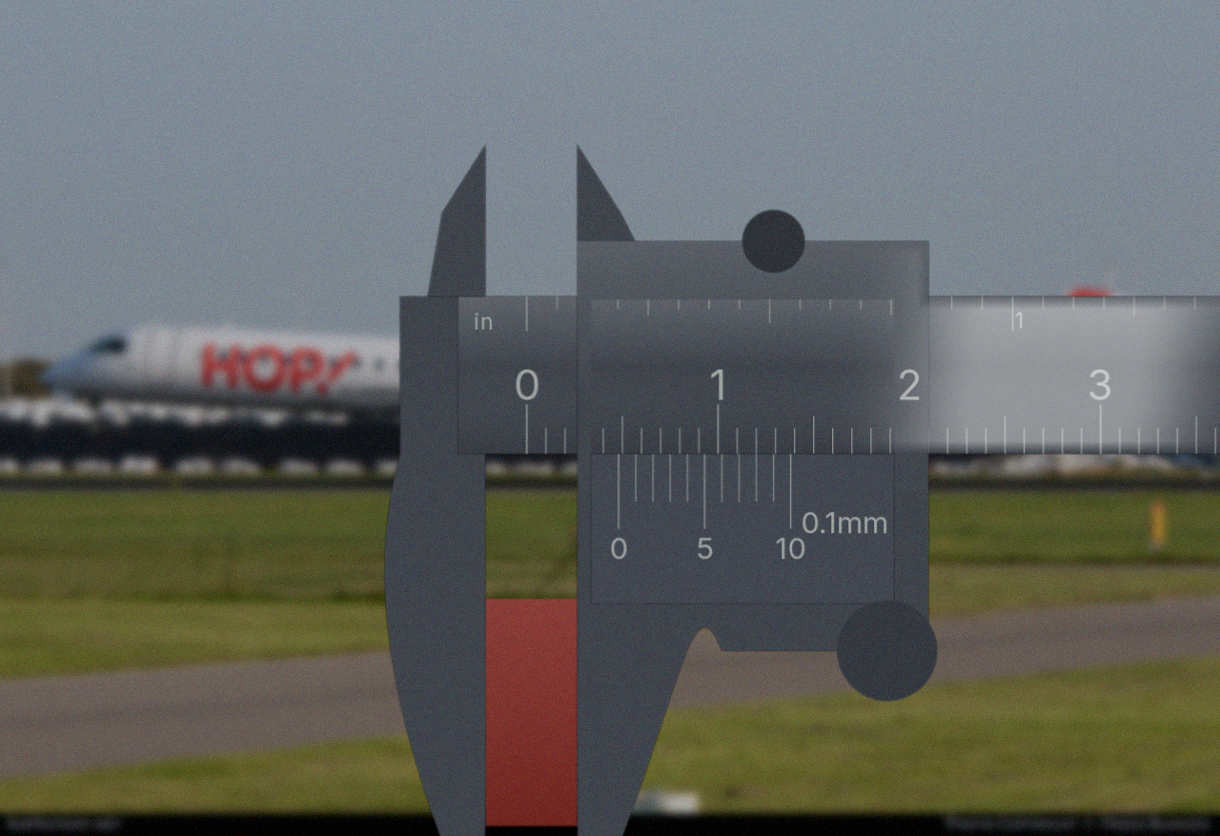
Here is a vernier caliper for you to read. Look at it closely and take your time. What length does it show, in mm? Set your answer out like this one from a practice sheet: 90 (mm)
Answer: 4.8 (mm)
